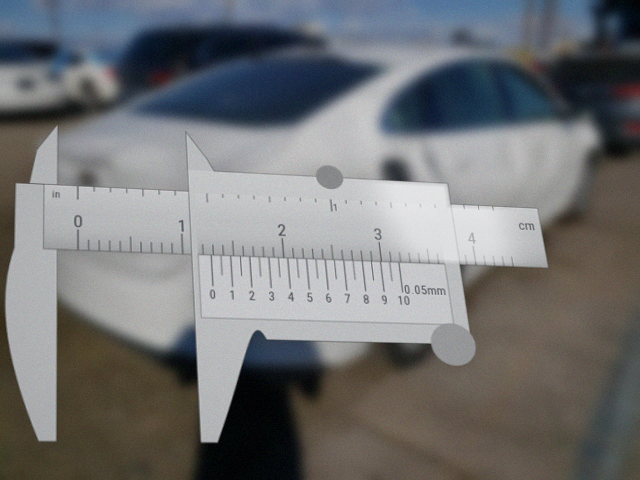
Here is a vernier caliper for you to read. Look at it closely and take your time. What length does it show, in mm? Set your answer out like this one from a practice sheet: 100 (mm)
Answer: 12.8 (mm)
